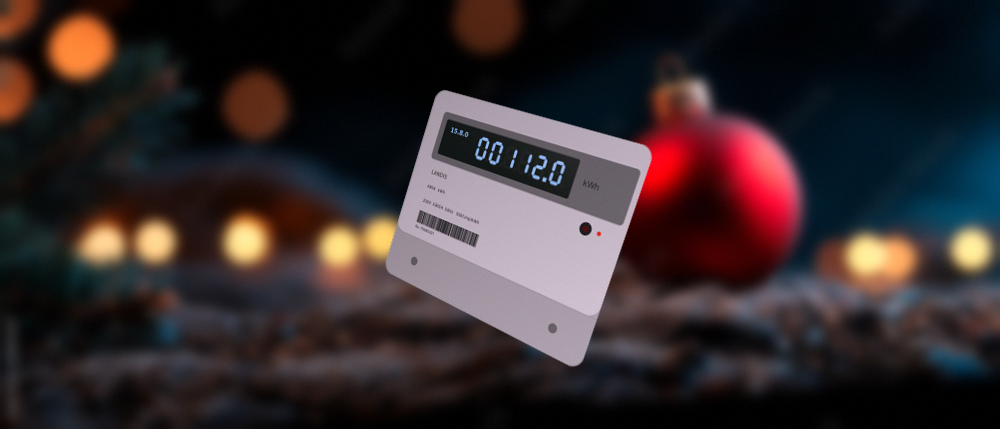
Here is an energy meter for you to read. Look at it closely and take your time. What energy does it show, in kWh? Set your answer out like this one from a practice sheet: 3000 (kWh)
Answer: 112.0 (kWh)
